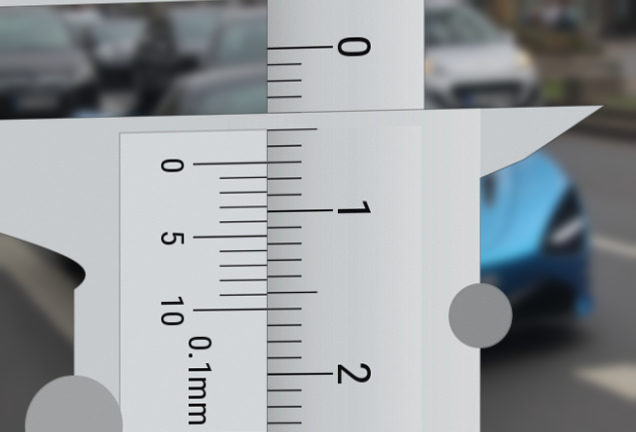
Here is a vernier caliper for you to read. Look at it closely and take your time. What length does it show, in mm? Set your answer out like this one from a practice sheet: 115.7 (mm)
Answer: 7.0 (mm)
